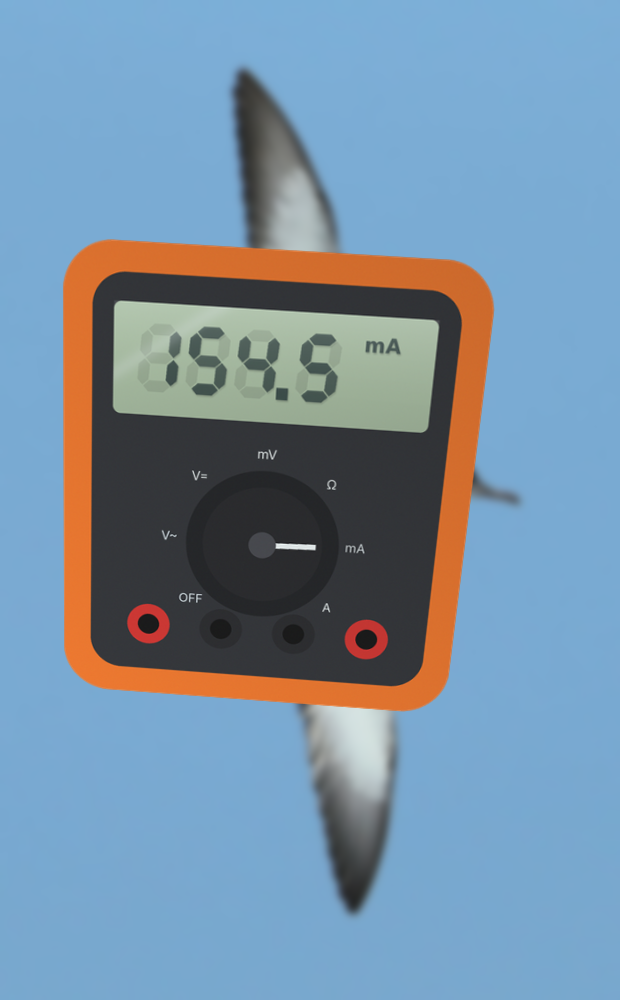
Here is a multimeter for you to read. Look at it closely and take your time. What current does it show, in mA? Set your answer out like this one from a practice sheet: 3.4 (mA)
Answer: 154.5 (mA)
